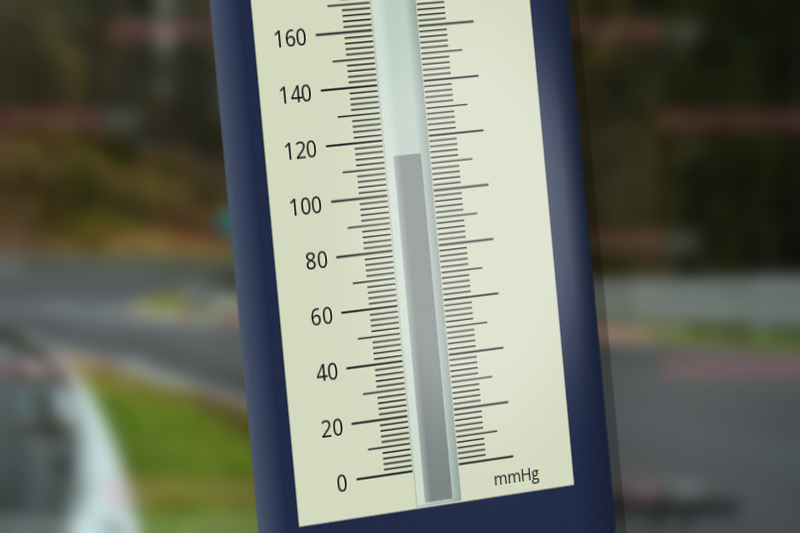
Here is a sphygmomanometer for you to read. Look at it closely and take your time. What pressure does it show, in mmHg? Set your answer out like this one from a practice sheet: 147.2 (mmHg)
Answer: 114 (mmHg)
